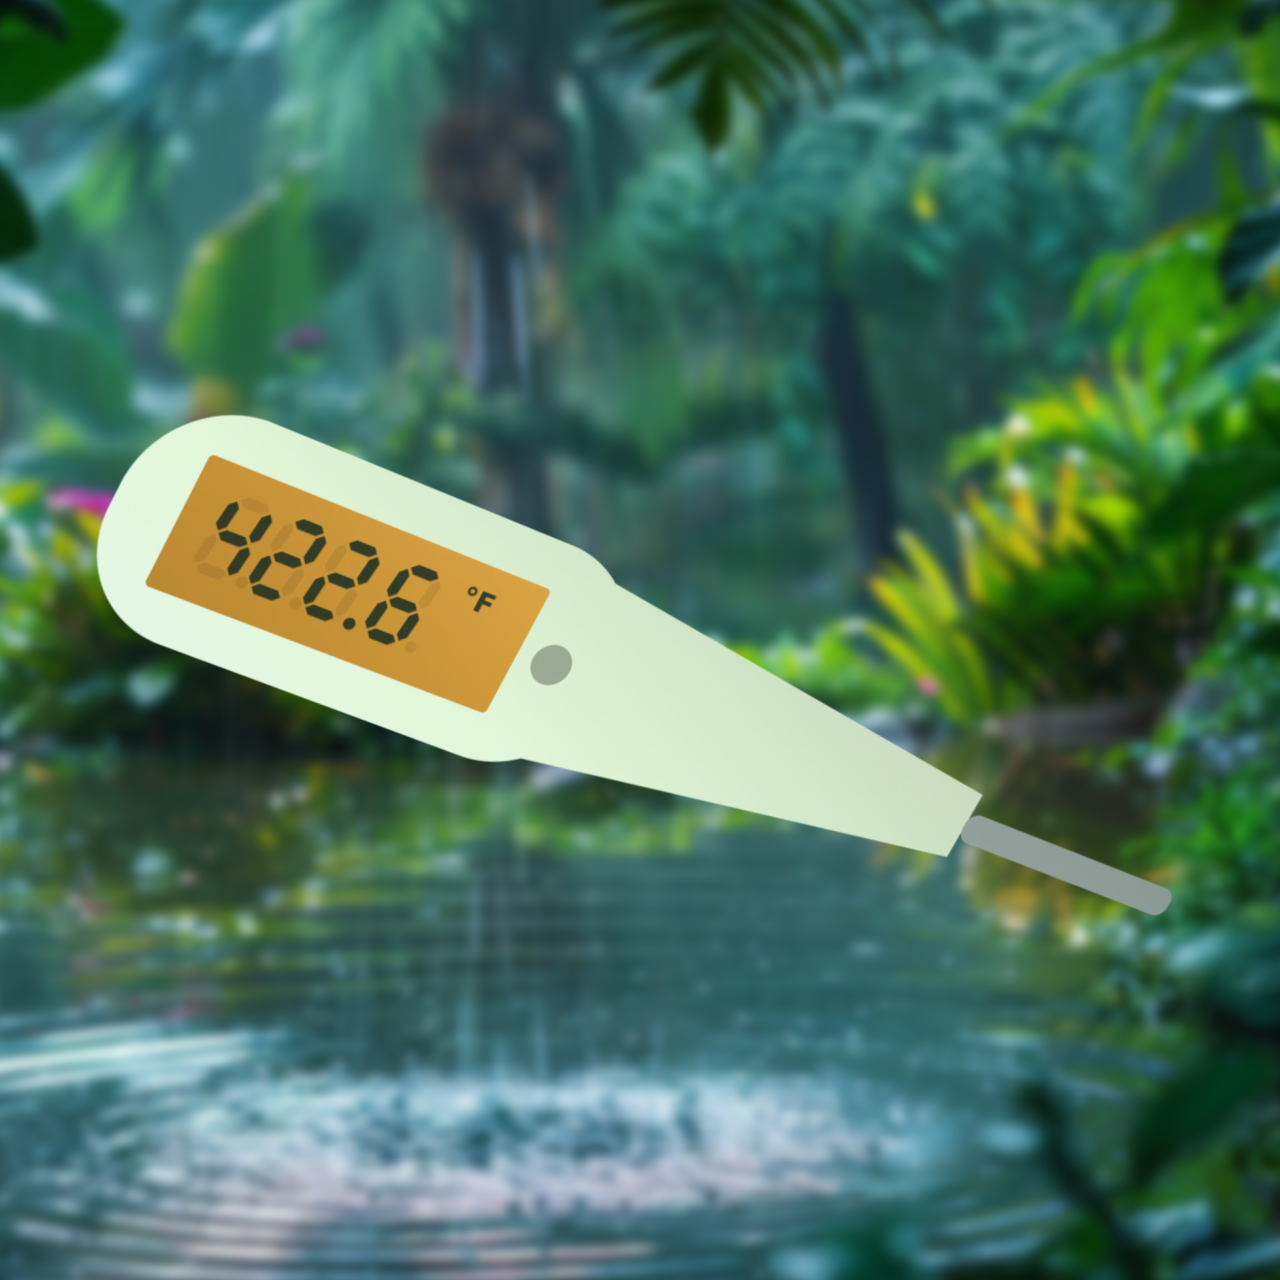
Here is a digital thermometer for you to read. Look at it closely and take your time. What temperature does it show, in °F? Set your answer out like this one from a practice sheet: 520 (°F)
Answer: 422.6 (°F)
